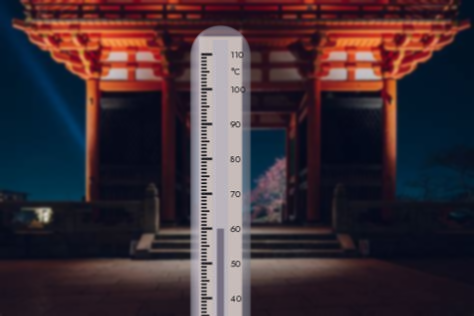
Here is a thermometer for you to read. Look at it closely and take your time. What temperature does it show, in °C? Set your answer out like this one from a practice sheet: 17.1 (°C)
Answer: 60 (°C)
